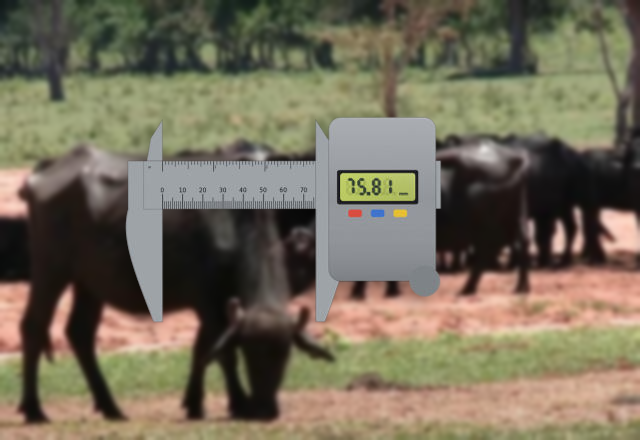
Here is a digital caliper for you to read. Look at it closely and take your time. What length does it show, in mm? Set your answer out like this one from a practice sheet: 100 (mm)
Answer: 75.81 (mm)
